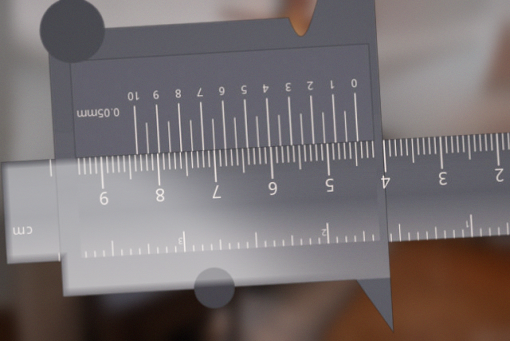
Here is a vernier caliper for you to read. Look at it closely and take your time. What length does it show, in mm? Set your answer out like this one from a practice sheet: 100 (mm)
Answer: 44.6 (mm)
